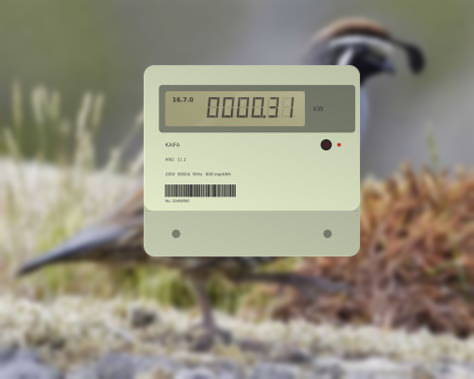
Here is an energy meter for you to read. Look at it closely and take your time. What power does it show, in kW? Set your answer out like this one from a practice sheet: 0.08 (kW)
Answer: 0.31 (kW)
